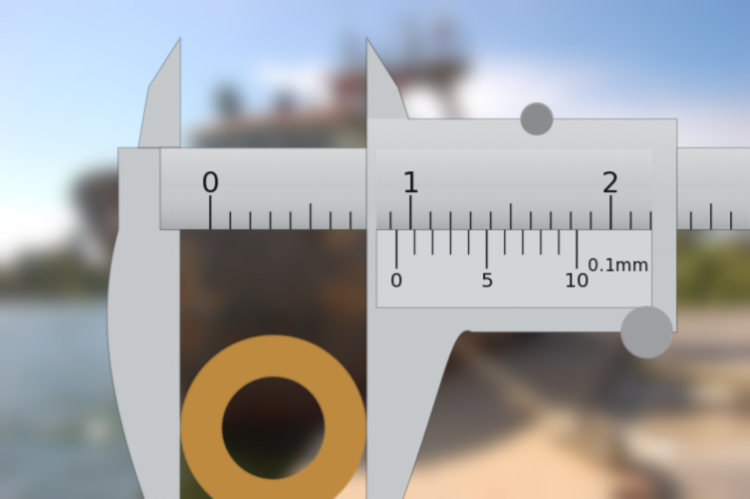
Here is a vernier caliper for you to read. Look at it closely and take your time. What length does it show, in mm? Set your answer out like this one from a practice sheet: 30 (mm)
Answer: 9.3 (mm)
